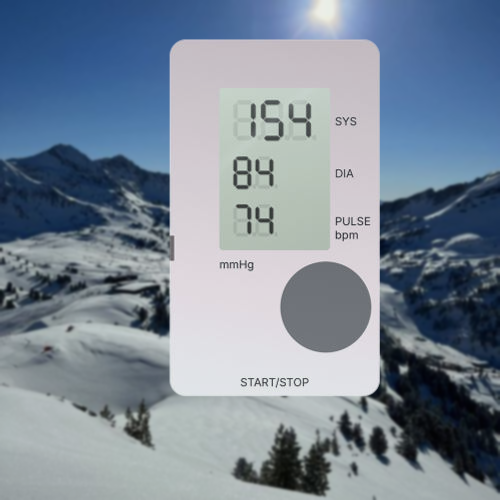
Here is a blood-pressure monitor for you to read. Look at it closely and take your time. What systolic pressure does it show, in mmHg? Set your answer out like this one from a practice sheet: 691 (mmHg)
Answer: 154 (mmHg)
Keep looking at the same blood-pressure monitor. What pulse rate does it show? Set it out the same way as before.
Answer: 74 (bpm)
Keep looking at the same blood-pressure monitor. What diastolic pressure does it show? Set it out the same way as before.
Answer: 84 (mmHg)
